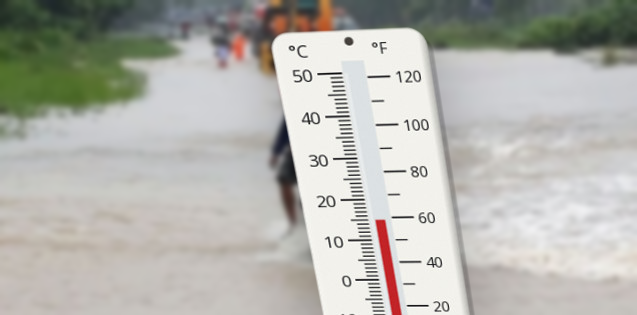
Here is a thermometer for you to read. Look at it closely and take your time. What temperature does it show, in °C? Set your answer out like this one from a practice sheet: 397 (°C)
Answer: 15 (°C)
